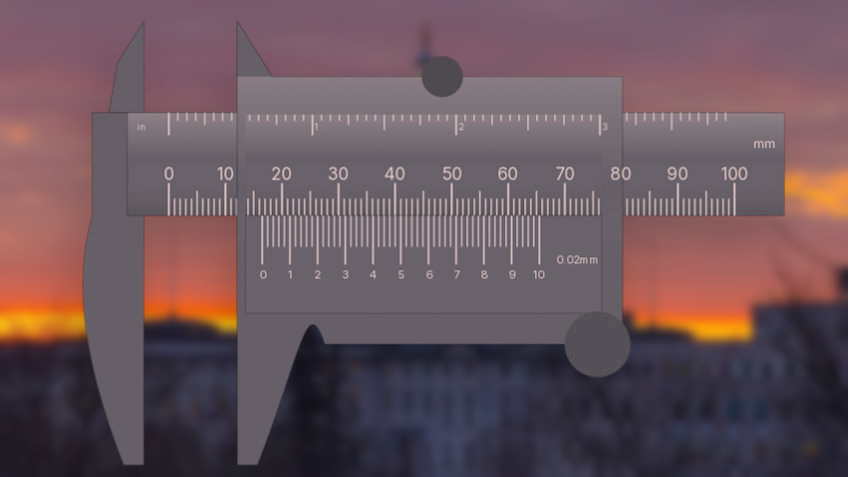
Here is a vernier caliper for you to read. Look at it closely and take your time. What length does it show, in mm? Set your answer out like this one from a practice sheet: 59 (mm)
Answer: 16.5 (mm)
